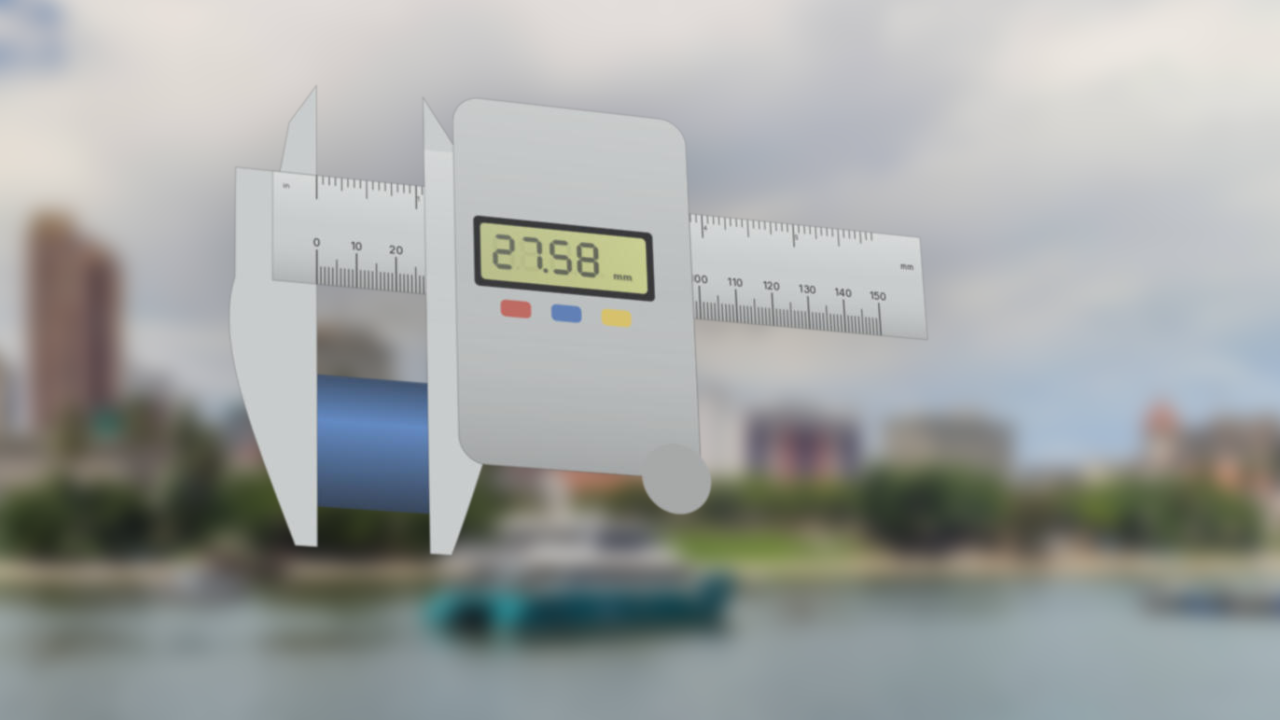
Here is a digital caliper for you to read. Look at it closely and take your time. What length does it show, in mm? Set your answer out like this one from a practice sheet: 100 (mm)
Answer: 27.58 (mm)
